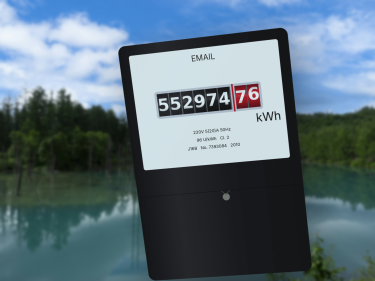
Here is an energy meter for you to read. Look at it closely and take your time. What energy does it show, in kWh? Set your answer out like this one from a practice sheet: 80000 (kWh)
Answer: 552974.76 (kWh)
